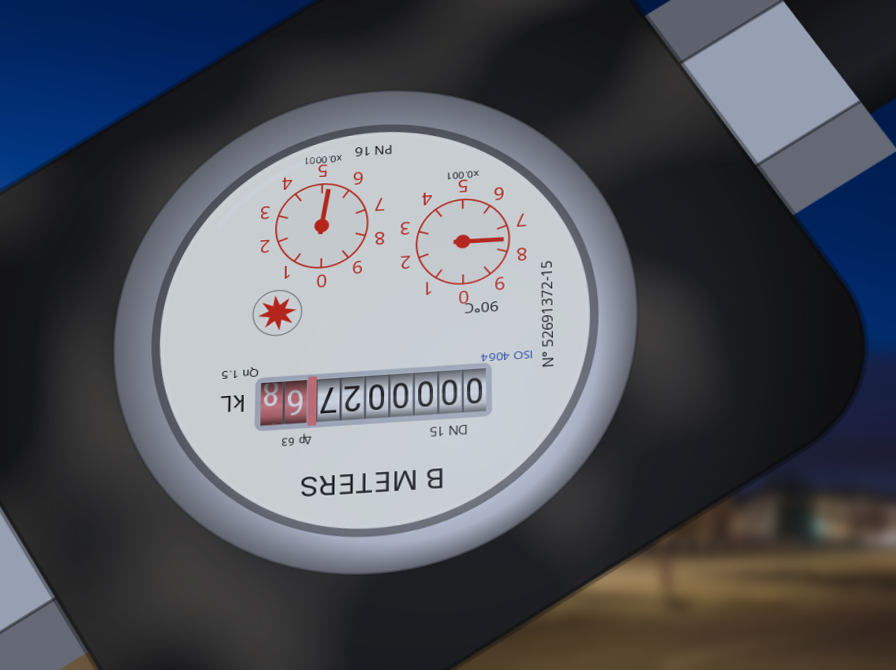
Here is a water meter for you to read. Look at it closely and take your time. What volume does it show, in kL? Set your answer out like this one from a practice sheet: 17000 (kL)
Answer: 27.6775 (kL)
